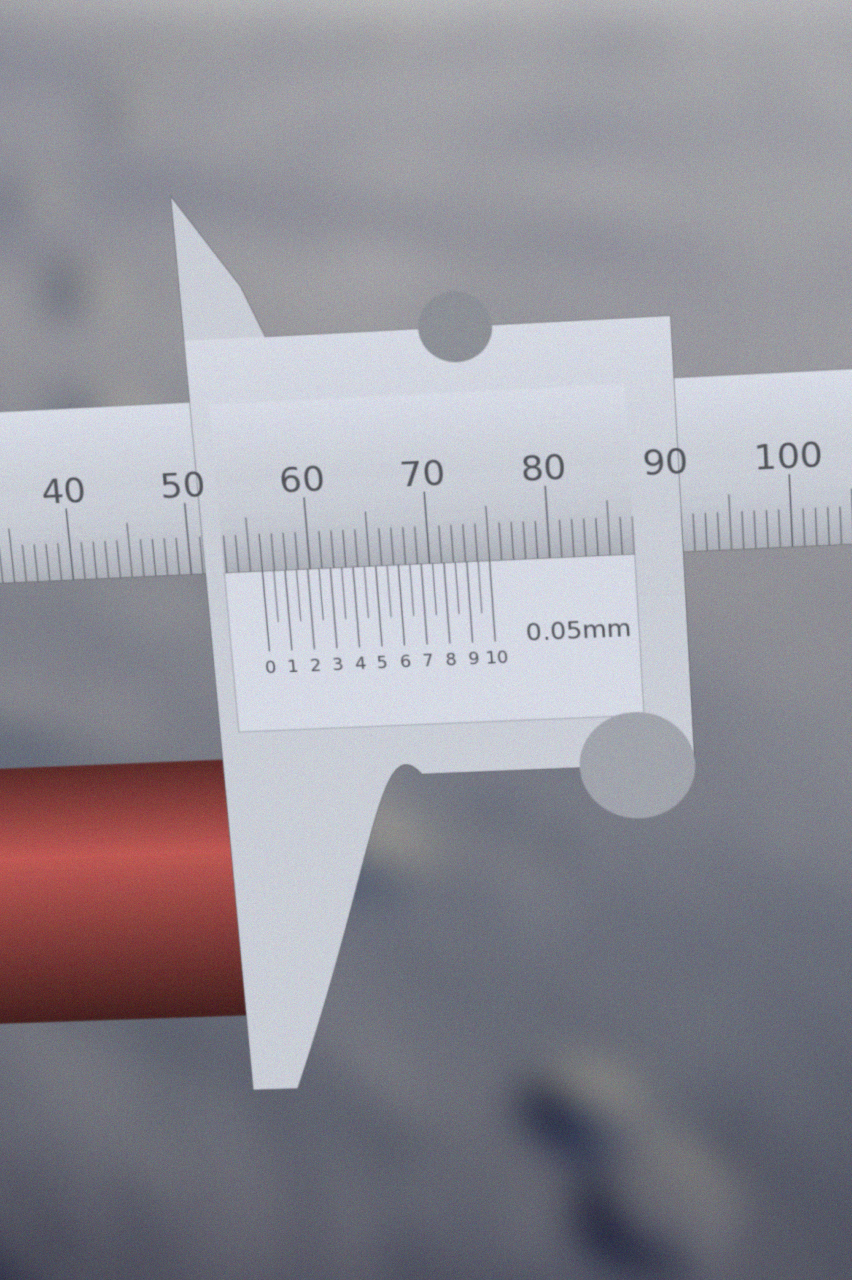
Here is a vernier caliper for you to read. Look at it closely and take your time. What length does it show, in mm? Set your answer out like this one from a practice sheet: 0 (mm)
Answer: 56.0 (mm)
